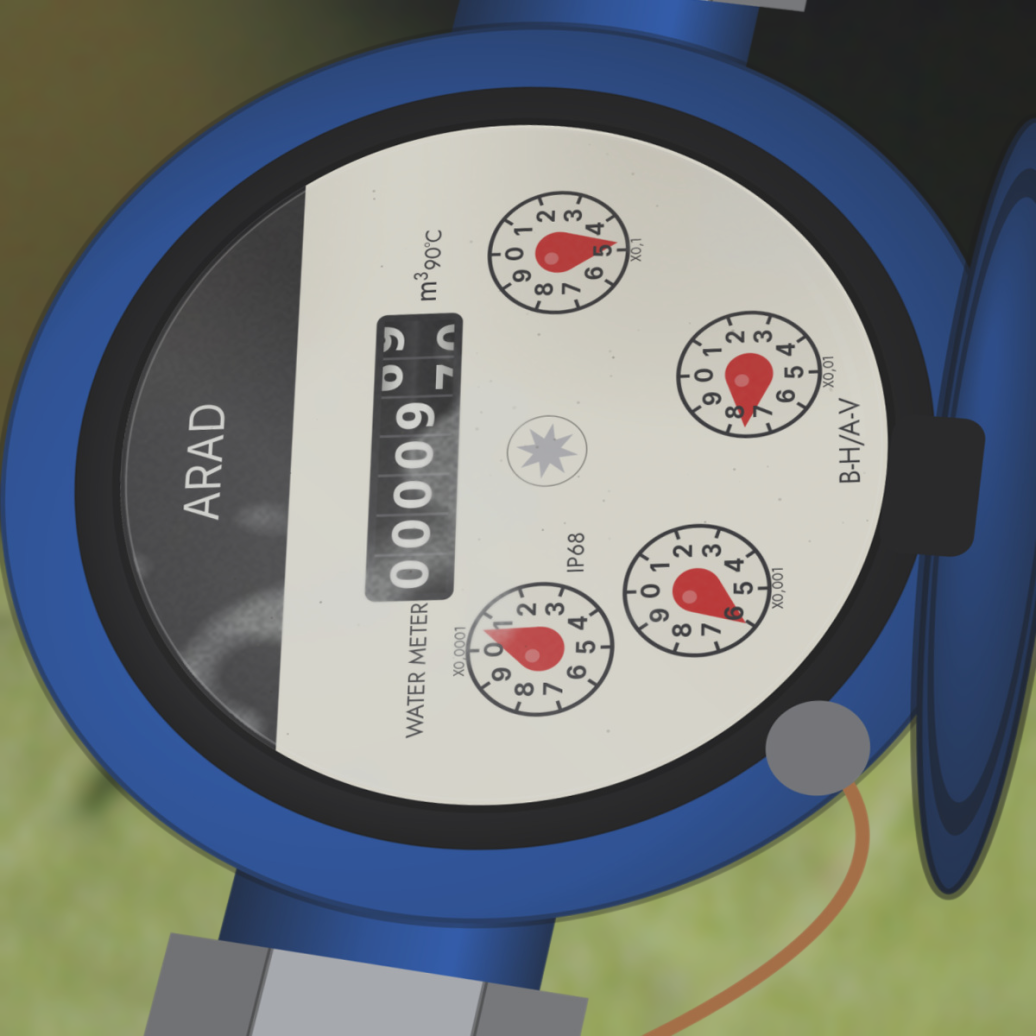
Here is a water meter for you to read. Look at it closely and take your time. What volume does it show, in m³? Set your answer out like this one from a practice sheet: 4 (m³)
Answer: 969.4760 (m³)
